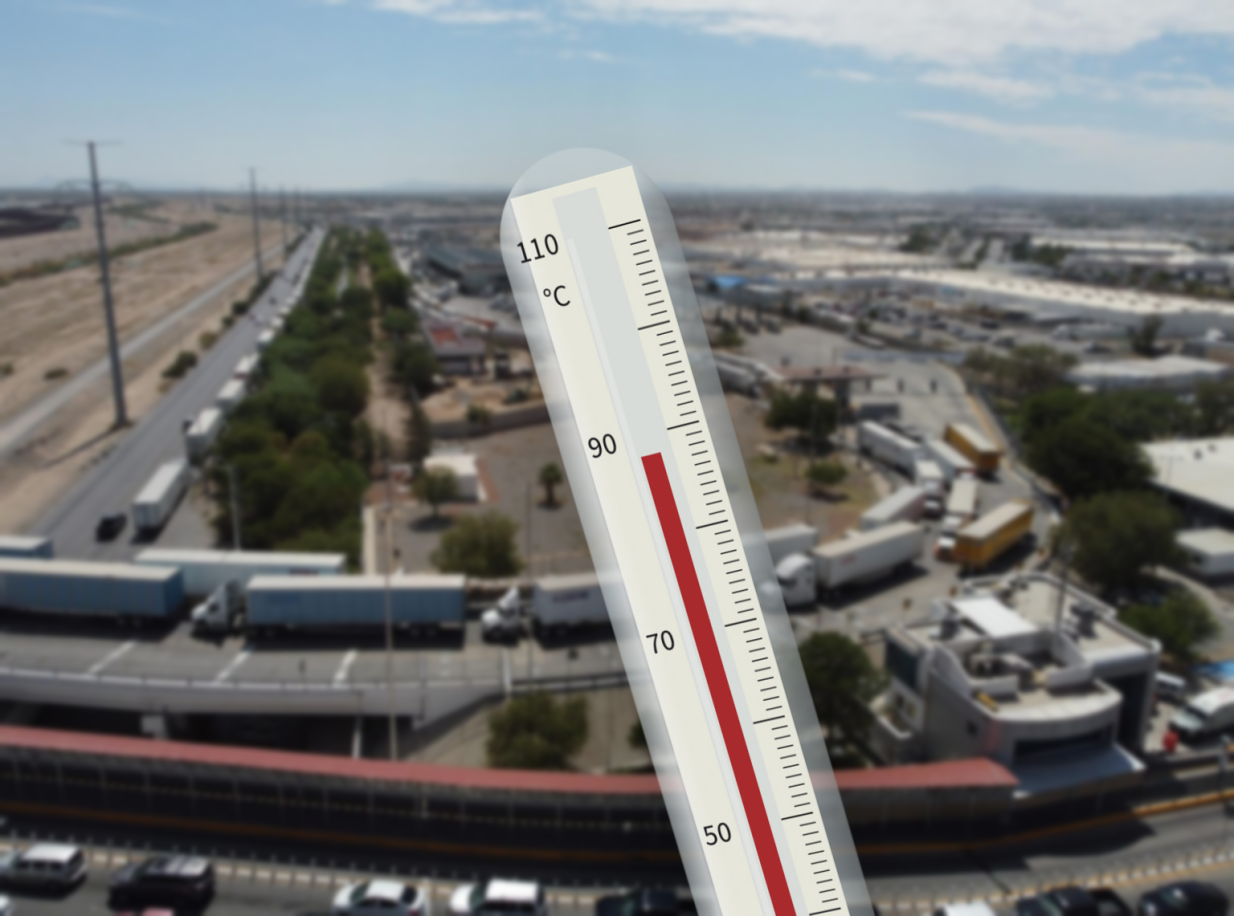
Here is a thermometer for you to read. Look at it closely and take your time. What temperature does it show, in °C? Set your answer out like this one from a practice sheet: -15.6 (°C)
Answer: 88 (°C)
